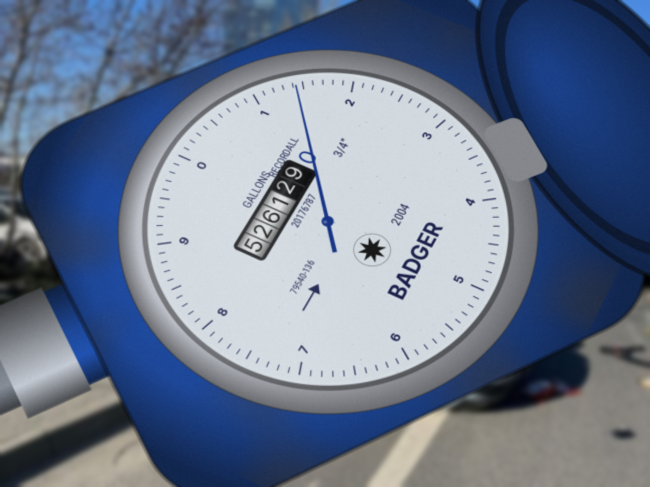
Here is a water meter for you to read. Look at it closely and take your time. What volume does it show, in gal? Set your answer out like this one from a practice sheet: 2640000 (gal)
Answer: 5261291.4 (gal)
